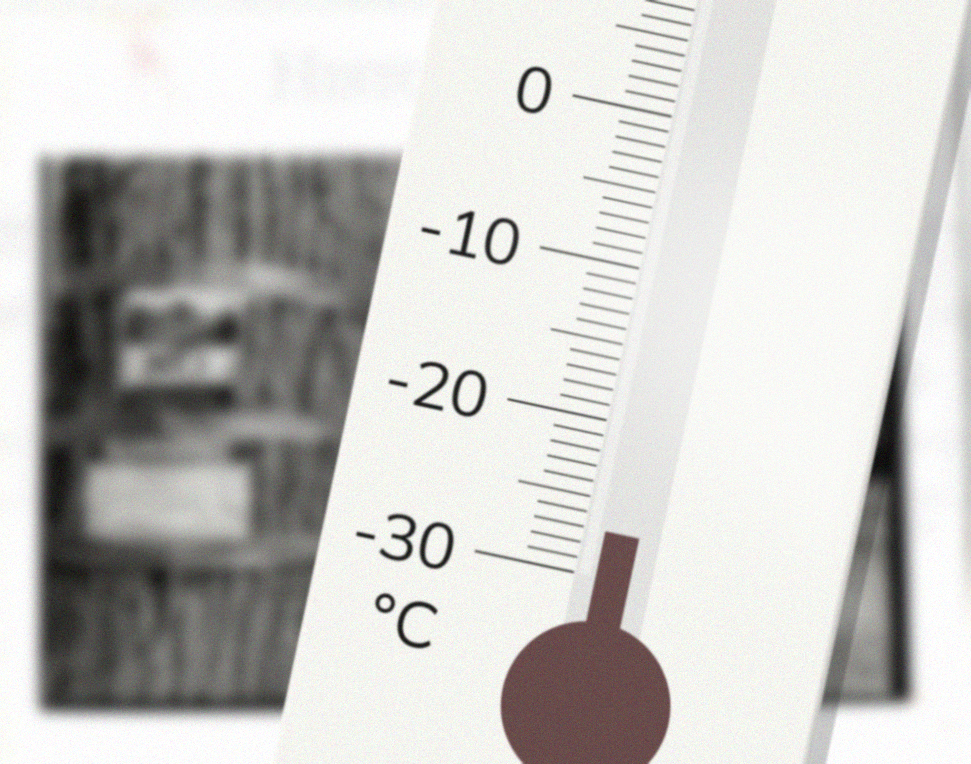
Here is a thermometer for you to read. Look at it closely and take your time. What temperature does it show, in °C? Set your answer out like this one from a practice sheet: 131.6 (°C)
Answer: -27 (°C)
